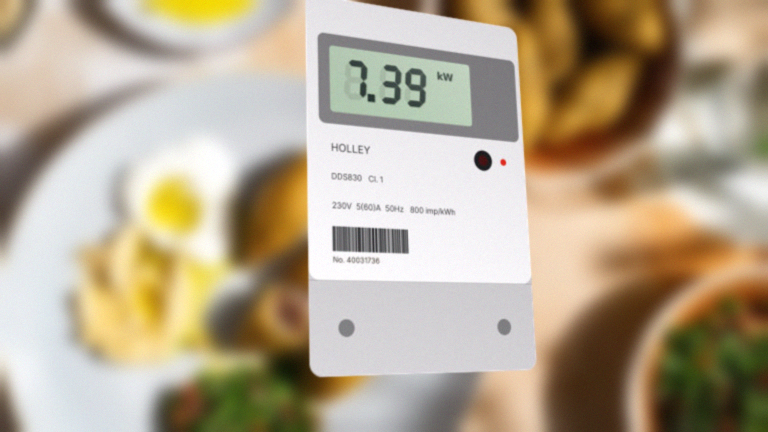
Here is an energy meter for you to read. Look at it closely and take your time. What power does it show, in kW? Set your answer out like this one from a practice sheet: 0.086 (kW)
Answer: 7.39 (kW)
